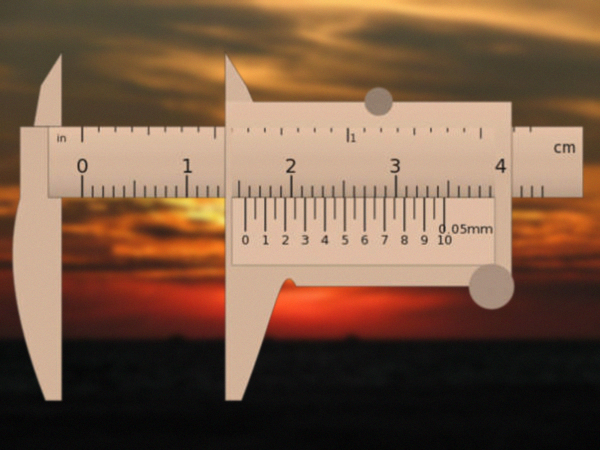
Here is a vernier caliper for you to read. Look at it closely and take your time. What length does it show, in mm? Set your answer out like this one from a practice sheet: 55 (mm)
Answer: 15.6 (mm)
